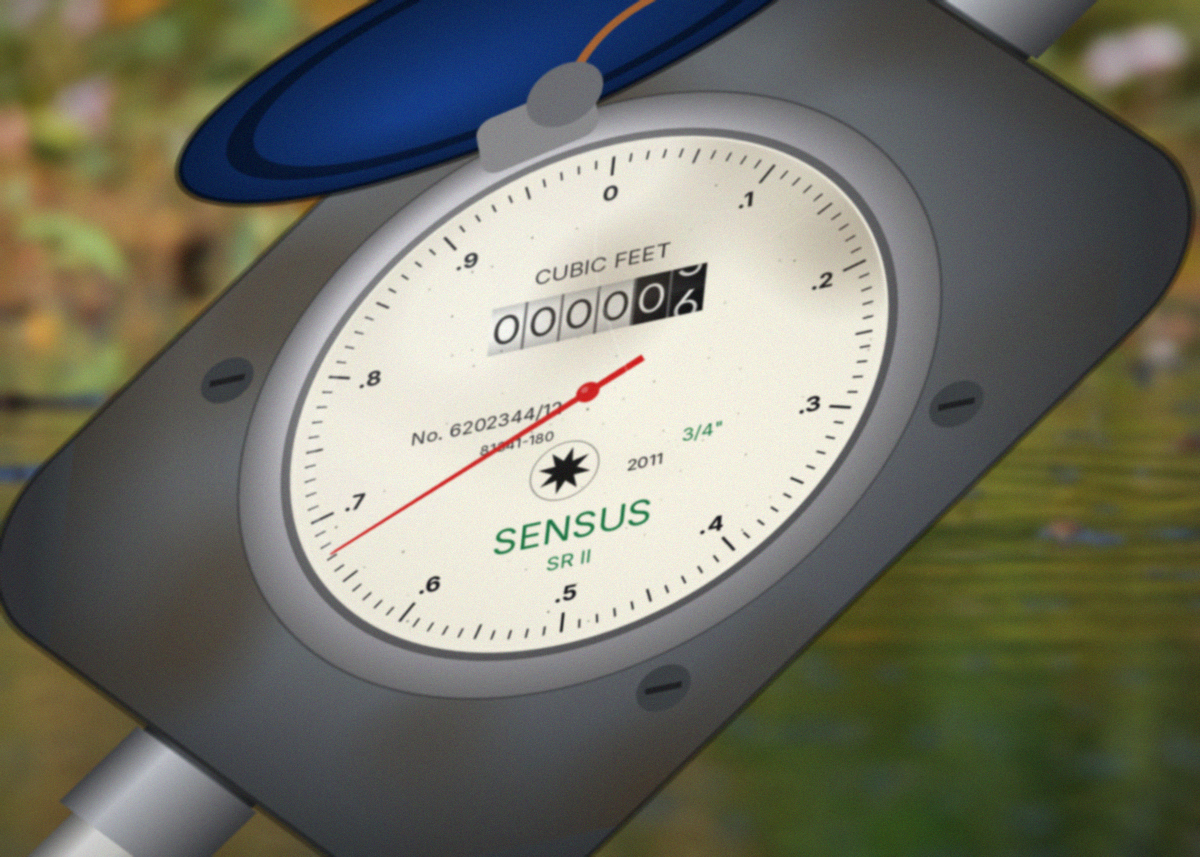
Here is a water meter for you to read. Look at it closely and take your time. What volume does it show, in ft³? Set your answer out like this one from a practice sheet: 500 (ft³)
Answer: 5.67 (ft³)
